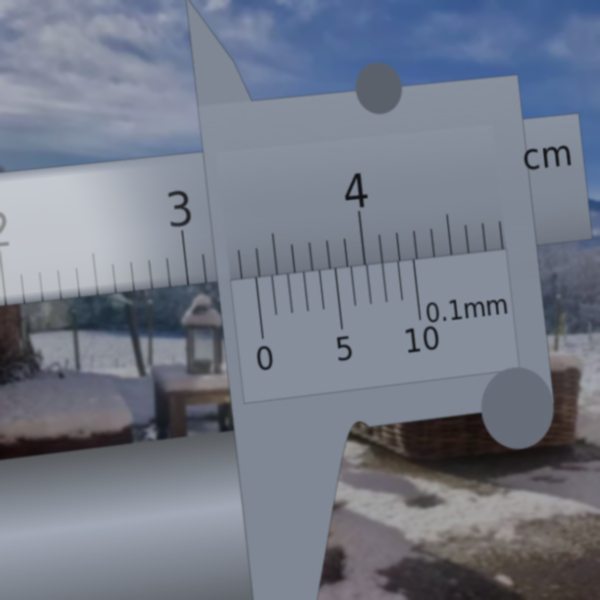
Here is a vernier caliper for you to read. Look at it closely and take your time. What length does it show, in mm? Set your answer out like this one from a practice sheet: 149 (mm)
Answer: 33.8 (mm)
